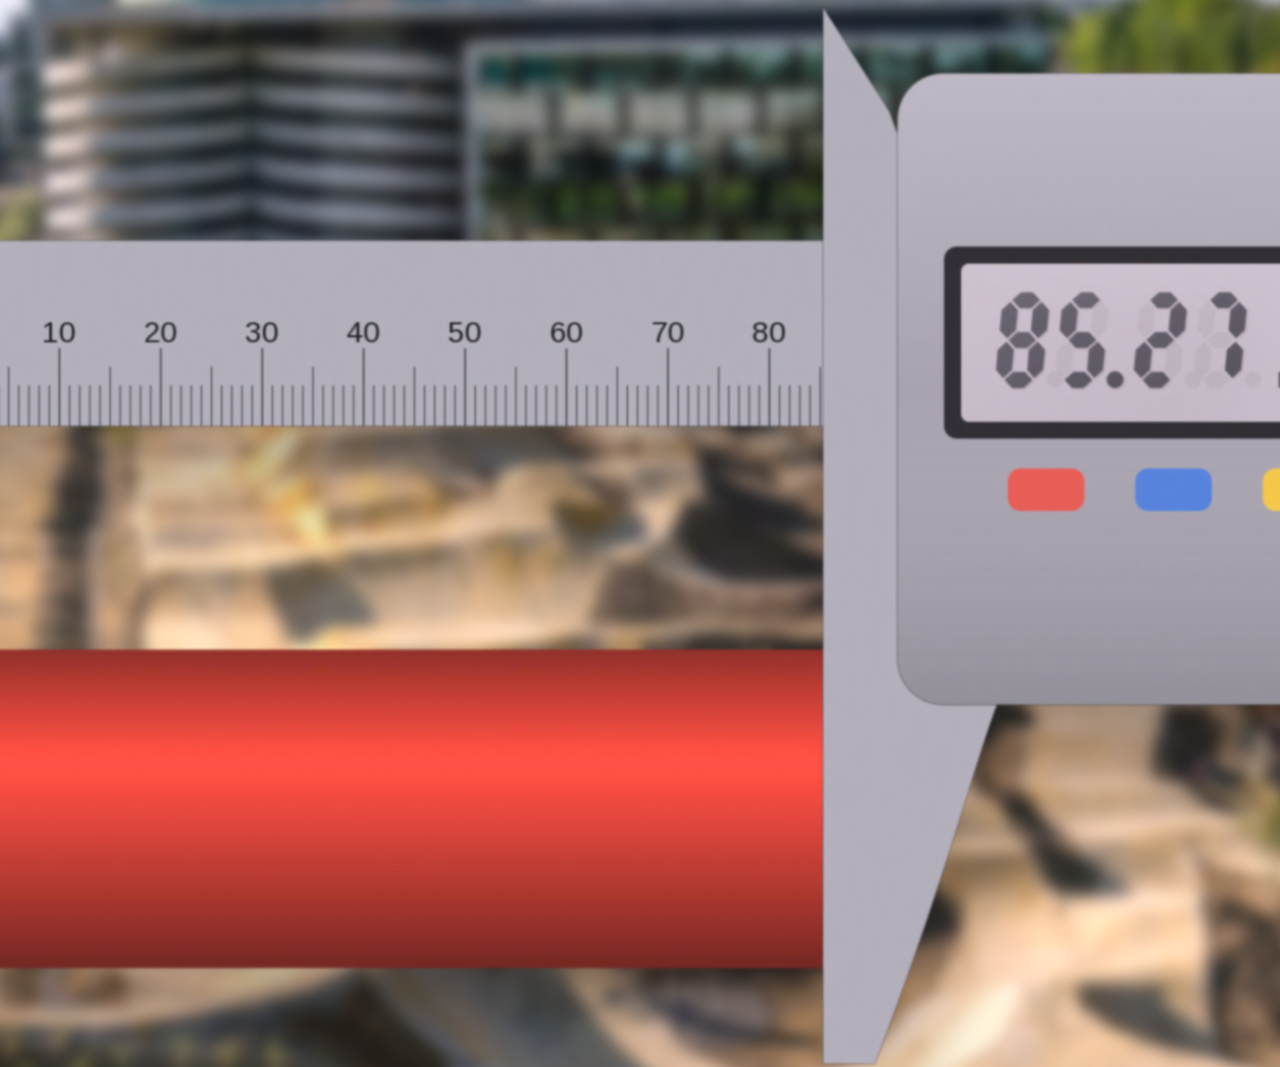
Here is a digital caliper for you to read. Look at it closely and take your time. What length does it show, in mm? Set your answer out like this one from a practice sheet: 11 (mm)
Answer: 85.27 (mm)
